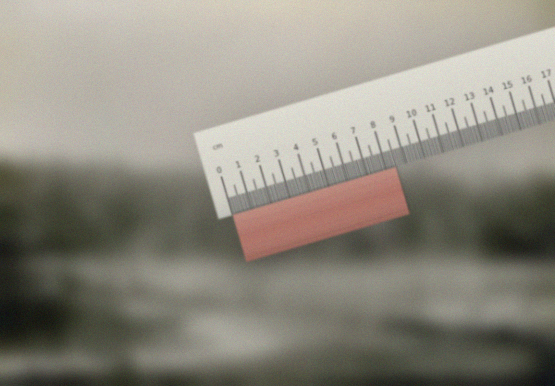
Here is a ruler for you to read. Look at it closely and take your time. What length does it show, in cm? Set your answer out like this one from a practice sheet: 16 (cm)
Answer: 8.5 (cm)
